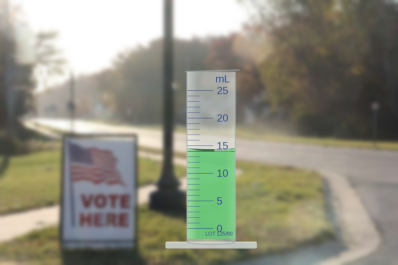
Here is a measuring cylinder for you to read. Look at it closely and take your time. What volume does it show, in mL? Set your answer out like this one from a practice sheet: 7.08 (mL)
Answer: 14 (mL)
